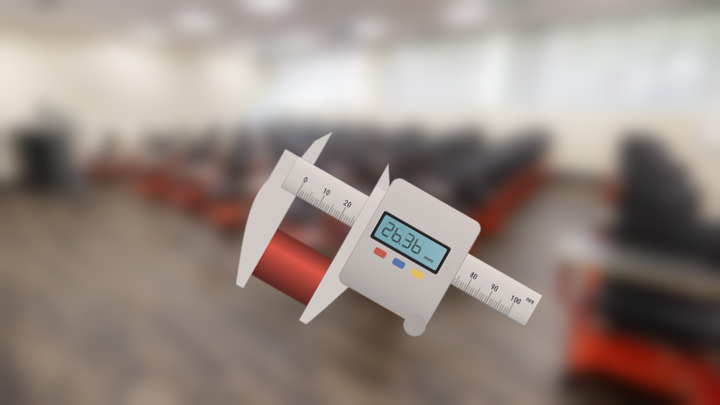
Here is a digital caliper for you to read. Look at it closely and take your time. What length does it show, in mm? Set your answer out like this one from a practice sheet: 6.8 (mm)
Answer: 26.36 (mm)
